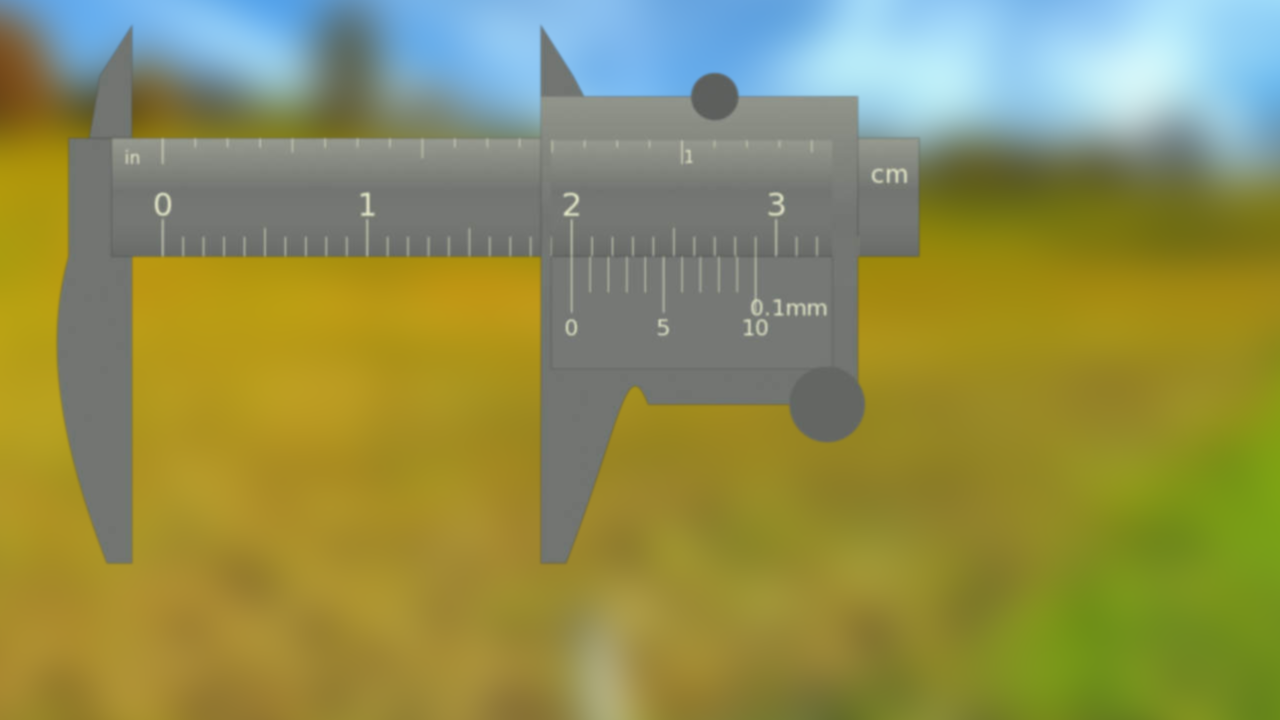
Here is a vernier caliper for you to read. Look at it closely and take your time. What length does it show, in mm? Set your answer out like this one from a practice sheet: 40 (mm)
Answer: 20.0 (mm)
